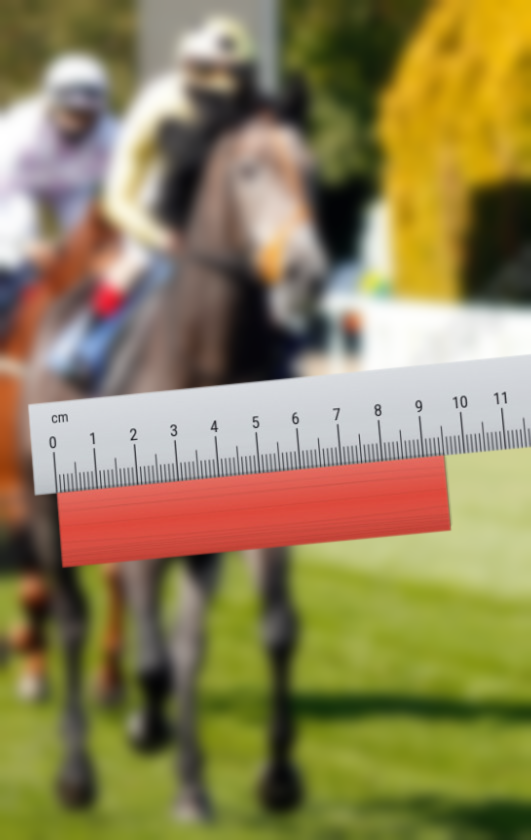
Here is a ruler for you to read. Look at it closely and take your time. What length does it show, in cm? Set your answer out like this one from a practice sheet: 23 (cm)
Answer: 9.5 (cm)
